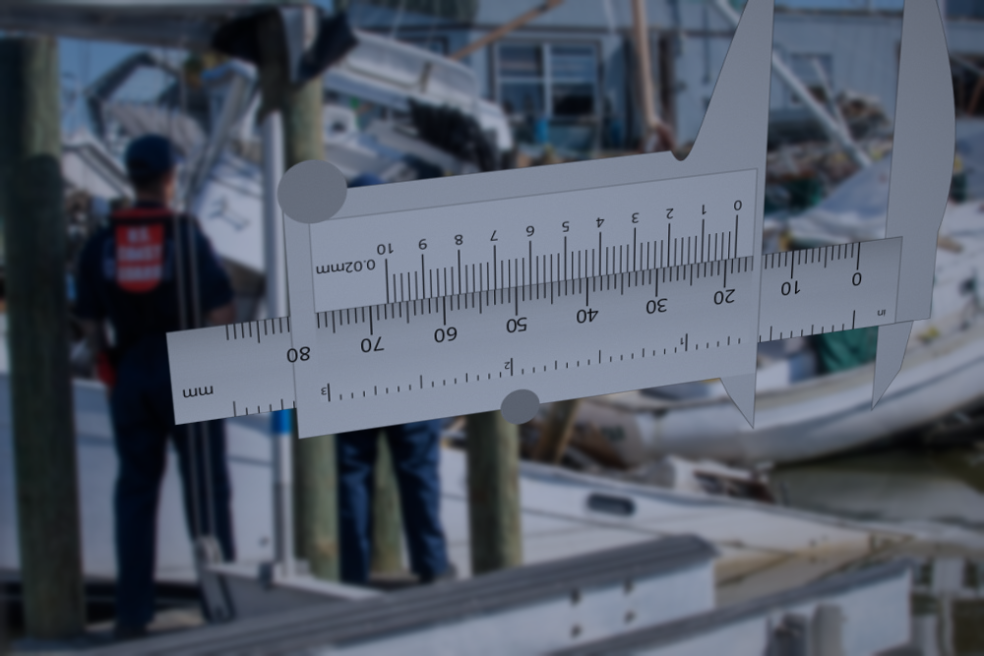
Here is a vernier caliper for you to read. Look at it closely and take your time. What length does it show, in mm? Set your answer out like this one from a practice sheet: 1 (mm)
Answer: 18.6 (mm)
